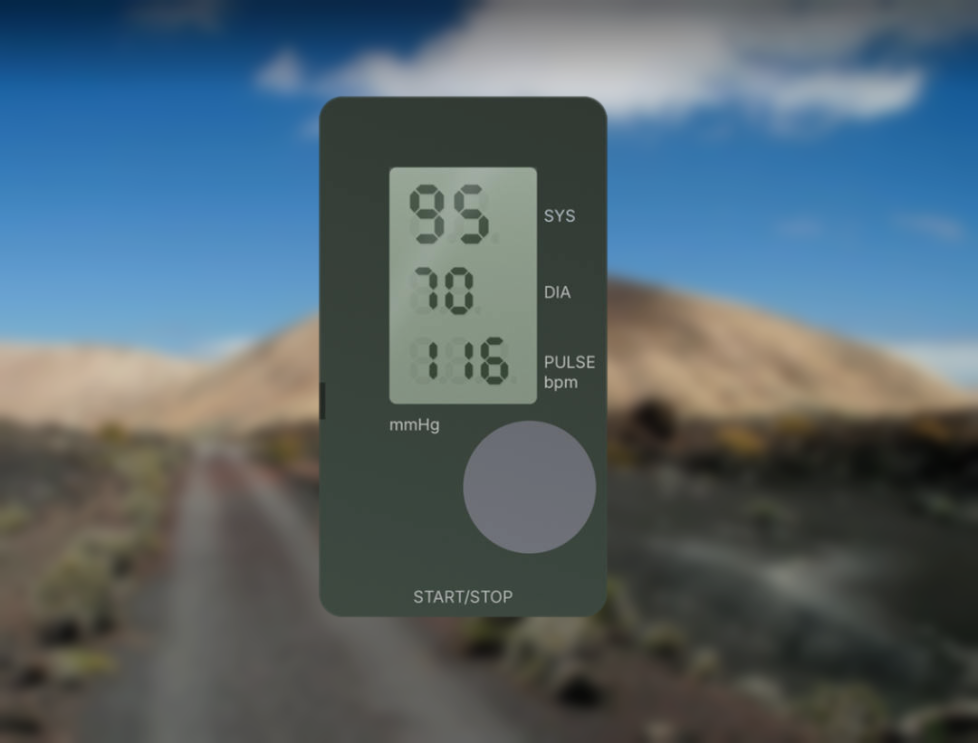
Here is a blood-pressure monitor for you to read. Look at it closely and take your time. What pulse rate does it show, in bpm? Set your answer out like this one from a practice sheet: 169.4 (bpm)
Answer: 116 (bpm)
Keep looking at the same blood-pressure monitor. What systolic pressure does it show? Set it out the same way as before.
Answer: 95 (mmHg)
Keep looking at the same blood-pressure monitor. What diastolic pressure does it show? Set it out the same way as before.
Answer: 70 (mmHg)
